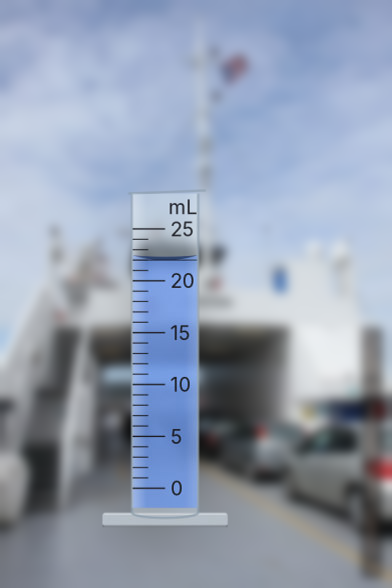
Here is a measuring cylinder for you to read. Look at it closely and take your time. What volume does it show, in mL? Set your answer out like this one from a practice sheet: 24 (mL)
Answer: 22 (mL)
